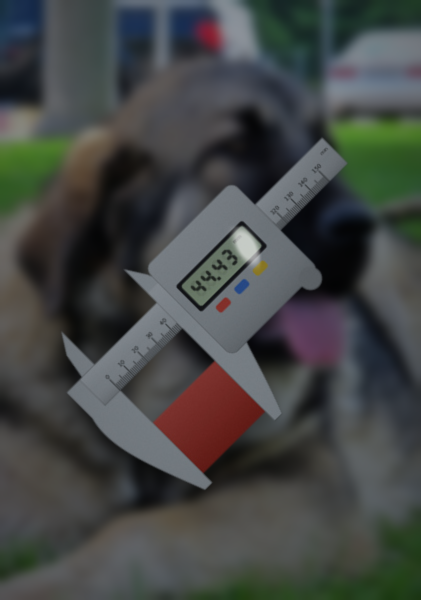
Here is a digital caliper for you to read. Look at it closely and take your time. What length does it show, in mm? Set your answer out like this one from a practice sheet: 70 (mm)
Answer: 44.43 (mm)
